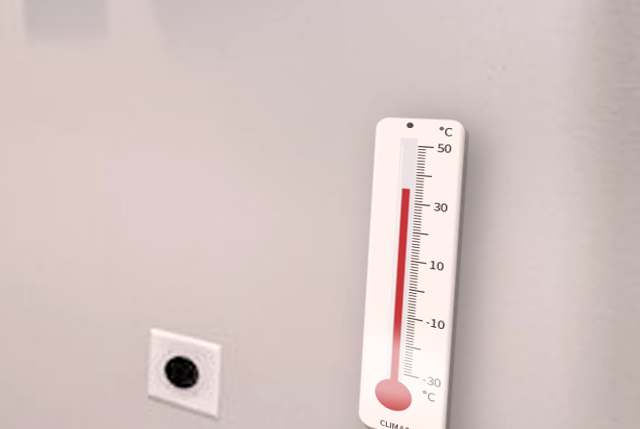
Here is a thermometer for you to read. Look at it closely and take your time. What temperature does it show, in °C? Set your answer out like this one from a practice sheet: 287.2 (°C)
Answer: 35 (°C)
